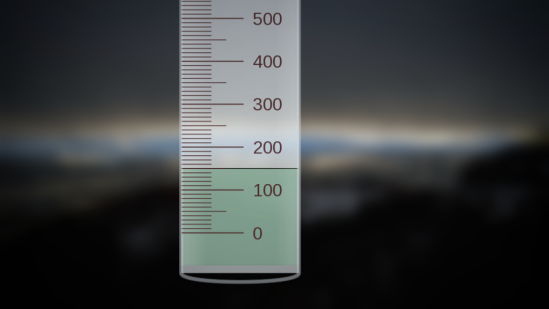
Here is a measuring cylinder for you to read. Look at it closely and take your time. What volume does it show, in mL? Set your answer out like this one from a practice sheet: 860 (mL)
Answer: 150 (mL)
